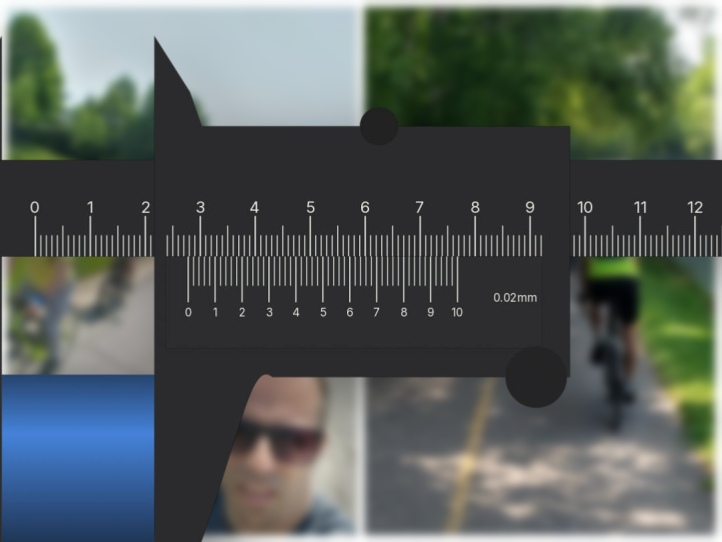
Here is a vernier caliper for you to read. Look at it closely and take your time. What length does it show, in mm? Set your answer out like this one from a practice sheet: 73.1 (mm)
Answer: 27.8 (mm)
